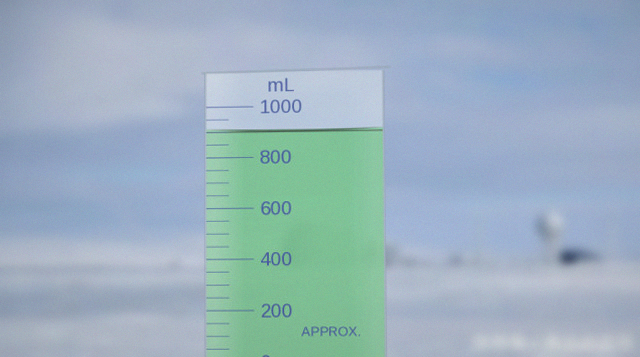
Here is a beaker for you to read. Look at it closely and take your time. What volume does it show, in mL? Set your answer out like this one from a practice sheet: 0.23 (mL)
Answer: 900 (mL)
